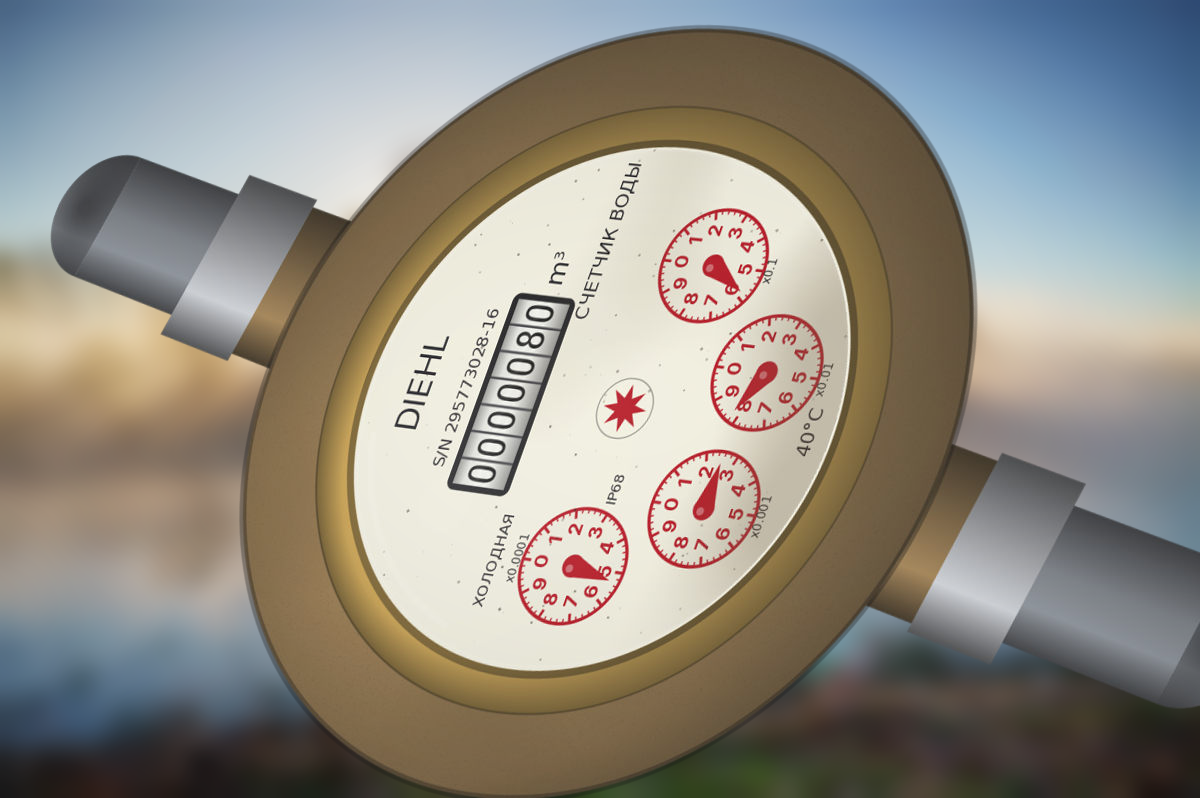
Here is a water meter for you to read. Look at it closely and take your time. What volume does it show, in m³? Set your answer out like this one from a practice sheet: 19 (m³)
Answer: 80.5825 (m³)
